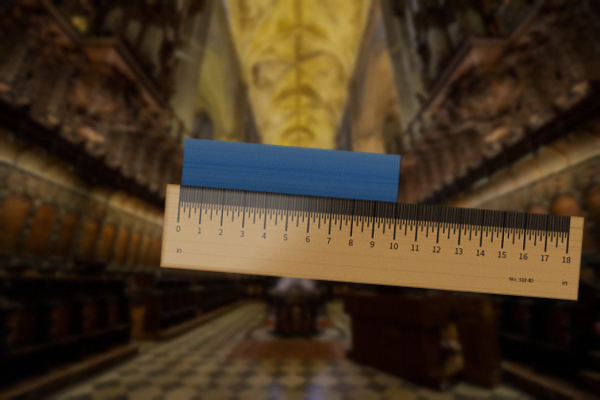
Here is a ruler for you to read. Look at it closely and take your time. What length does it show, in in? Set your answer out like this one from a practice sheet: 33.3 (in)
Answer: 10 (in)
